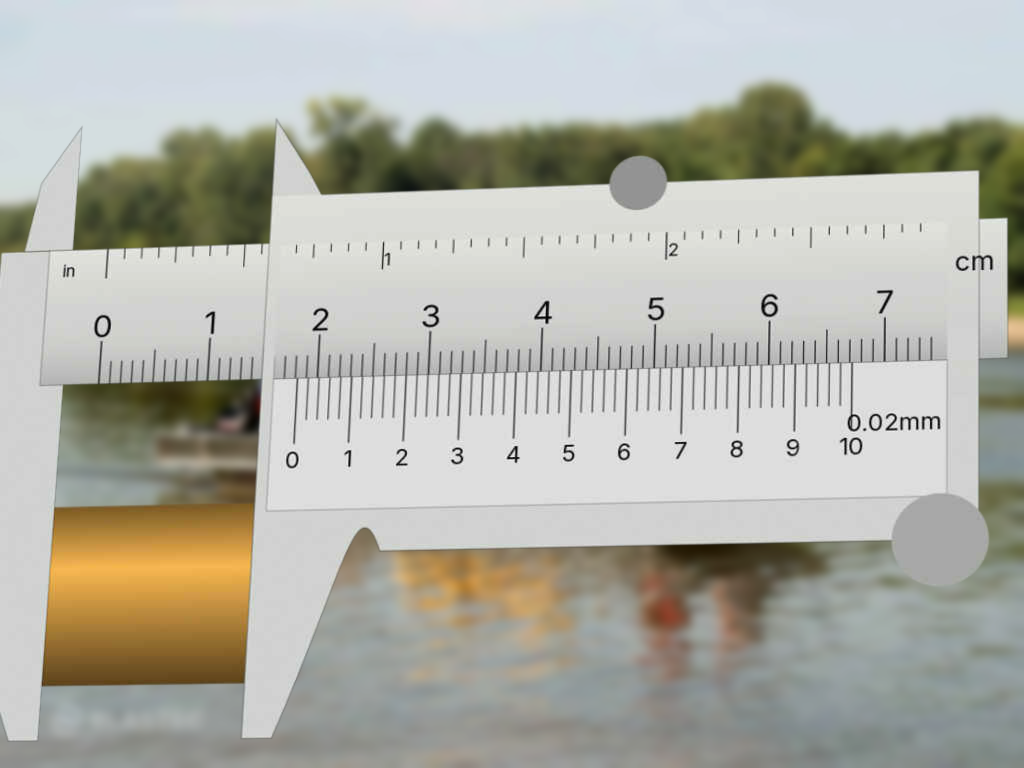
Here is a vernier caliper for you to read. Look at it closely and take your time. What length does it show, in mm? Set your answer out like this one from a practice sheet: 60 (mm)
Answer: 18.2 (mm)
